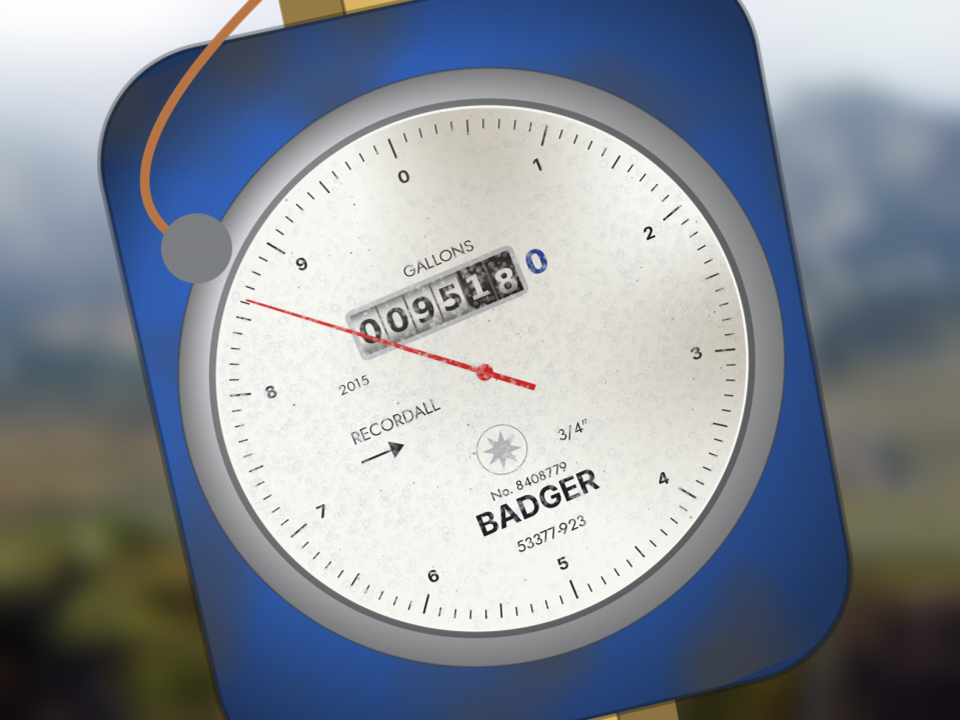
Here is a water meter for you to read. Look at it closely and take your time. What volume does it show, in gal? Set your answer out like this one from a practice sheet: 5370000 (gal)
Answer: 95178.6 (gal)
